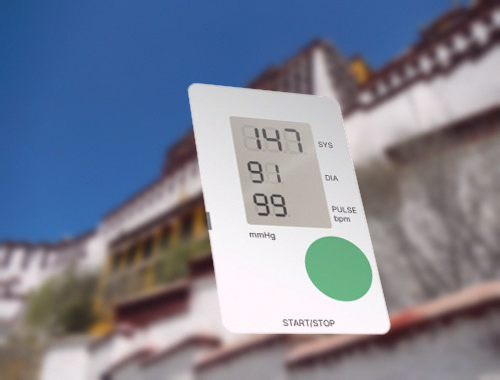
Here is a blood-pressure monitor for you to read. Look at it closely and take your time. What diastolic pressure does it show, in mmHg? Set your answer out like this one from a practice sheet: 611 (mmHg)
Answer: 91 (mmHg)
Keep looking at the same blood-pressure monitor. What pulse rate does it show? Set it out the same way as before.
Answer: 99 (bpm)
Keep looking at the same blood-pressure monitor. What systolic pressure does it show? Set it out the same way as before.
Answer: 147 (mmHg)
